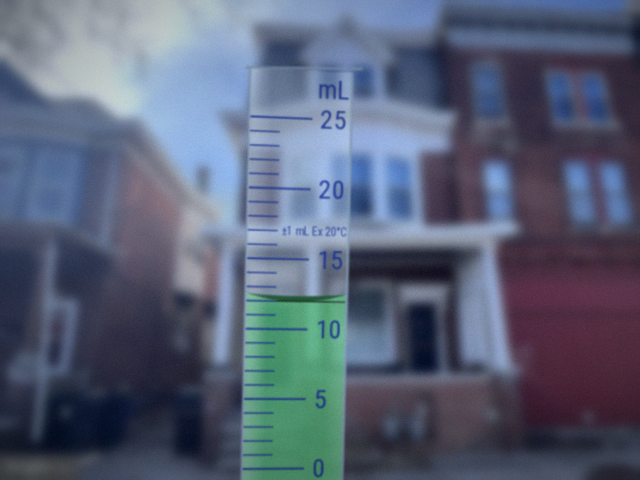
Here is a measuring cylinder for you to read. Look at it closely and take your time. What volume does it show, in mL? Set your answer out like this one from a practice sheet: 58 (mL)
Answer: 12 (mL)
